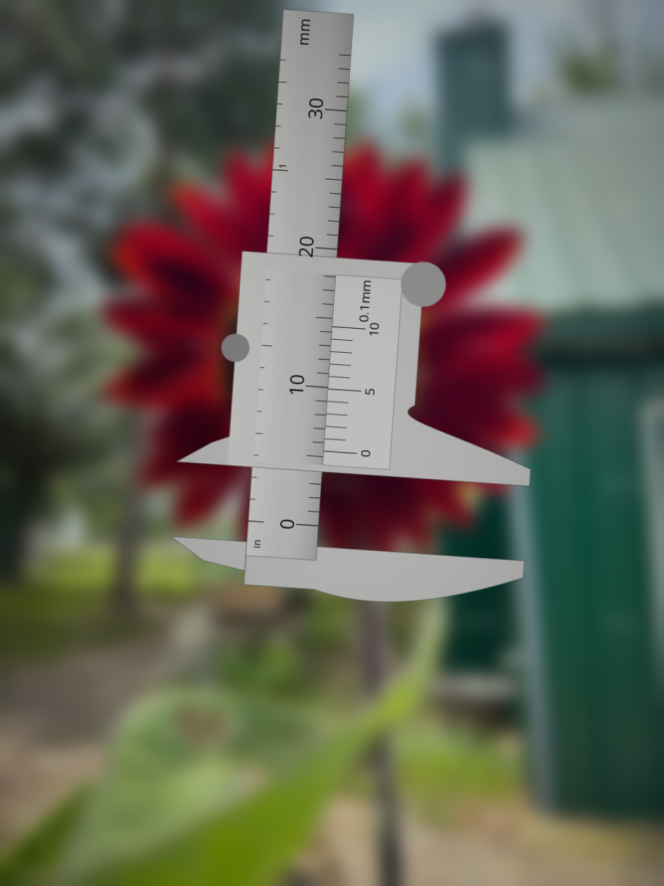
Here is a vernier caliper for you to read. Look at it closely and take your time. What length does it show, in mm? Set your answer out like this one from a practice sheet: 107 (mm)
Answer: 5.4 (mm)
